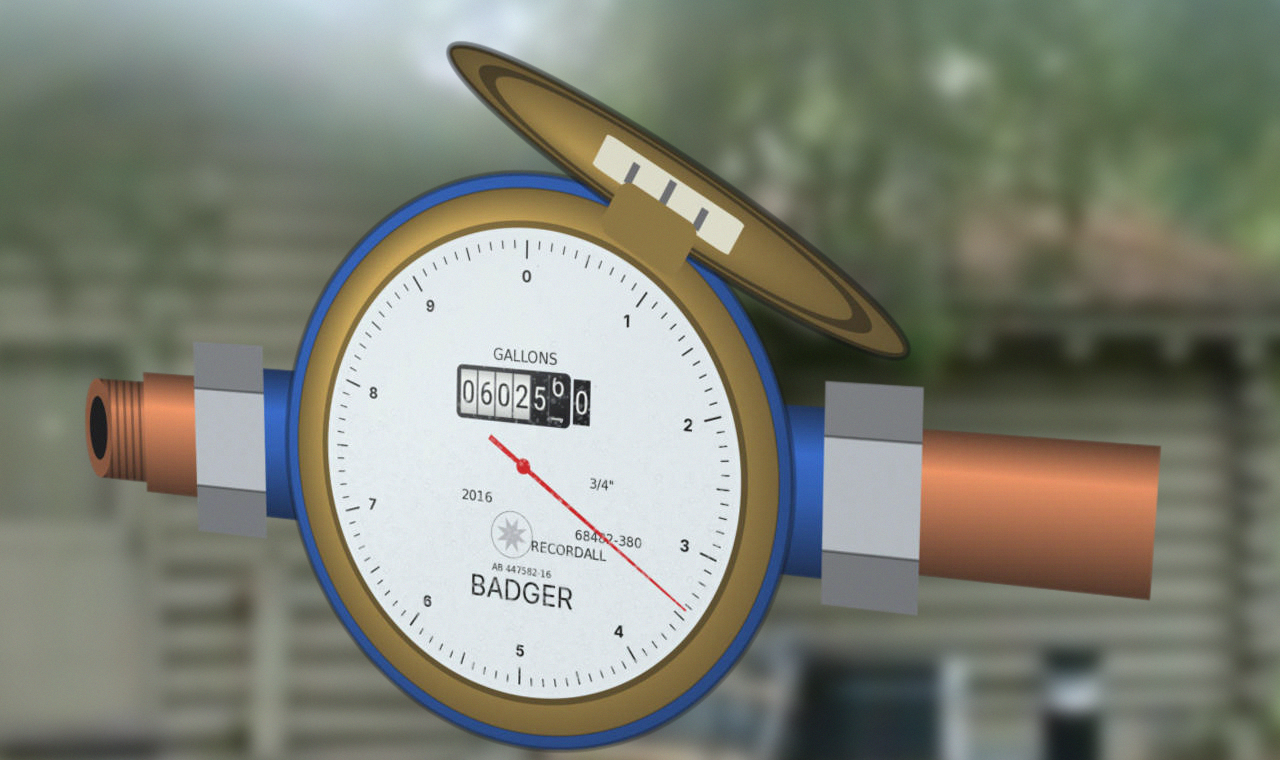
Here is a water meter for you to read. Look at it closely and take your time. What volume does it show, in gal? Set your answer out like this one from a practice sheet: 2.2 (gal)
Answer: 602563.4 (gal)
